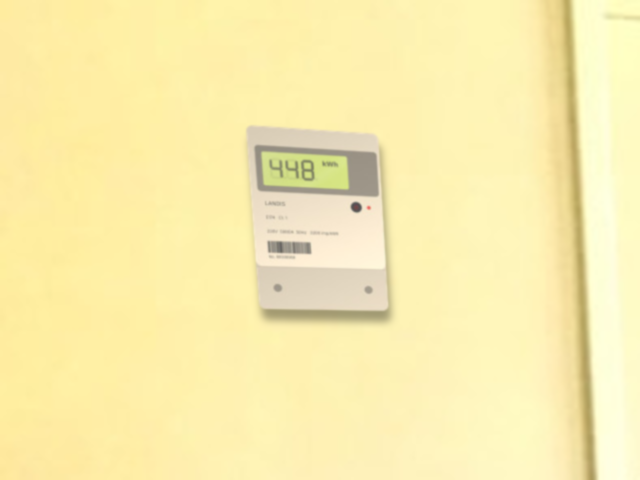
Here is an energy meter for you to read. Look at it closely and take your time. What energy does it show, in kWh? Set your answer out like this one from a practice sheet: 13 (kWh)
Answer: 448 (kWh)
